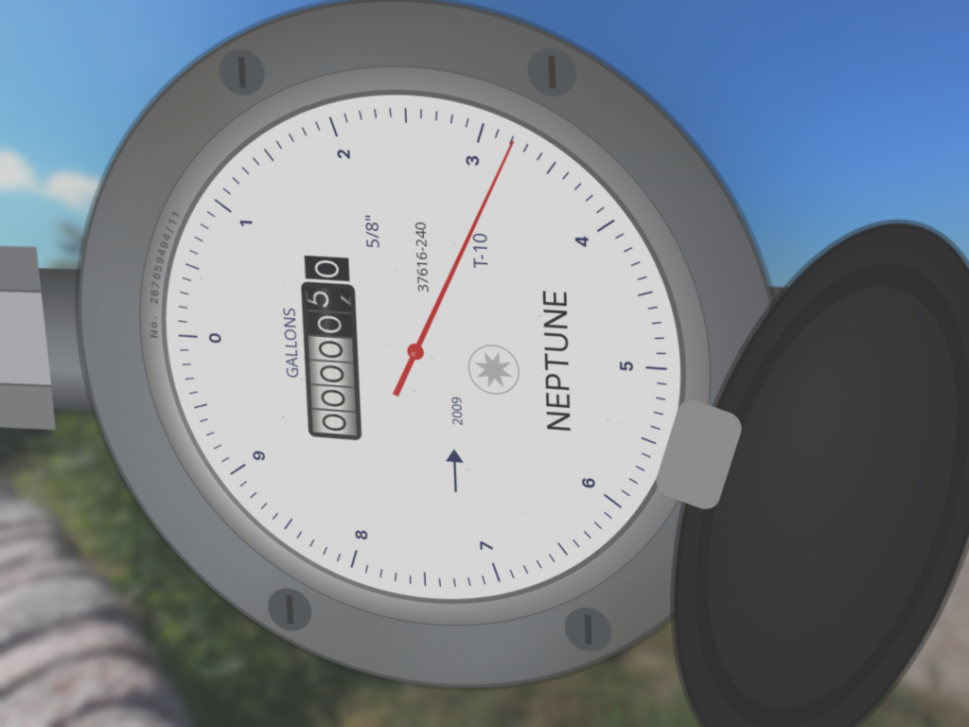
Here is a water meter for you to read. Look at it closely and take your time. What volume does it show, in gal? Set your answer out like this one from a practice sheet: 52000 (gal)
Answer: 53.2 (gal)
